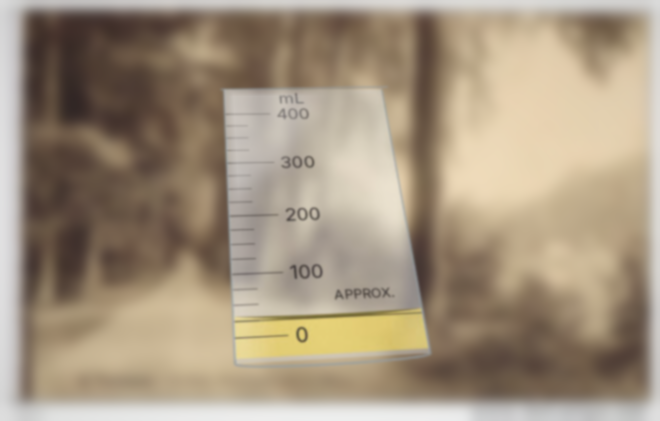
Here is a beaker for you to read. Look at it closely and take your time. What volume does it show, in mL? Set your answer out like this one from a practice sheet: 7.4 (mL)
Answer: 25 (mL)
